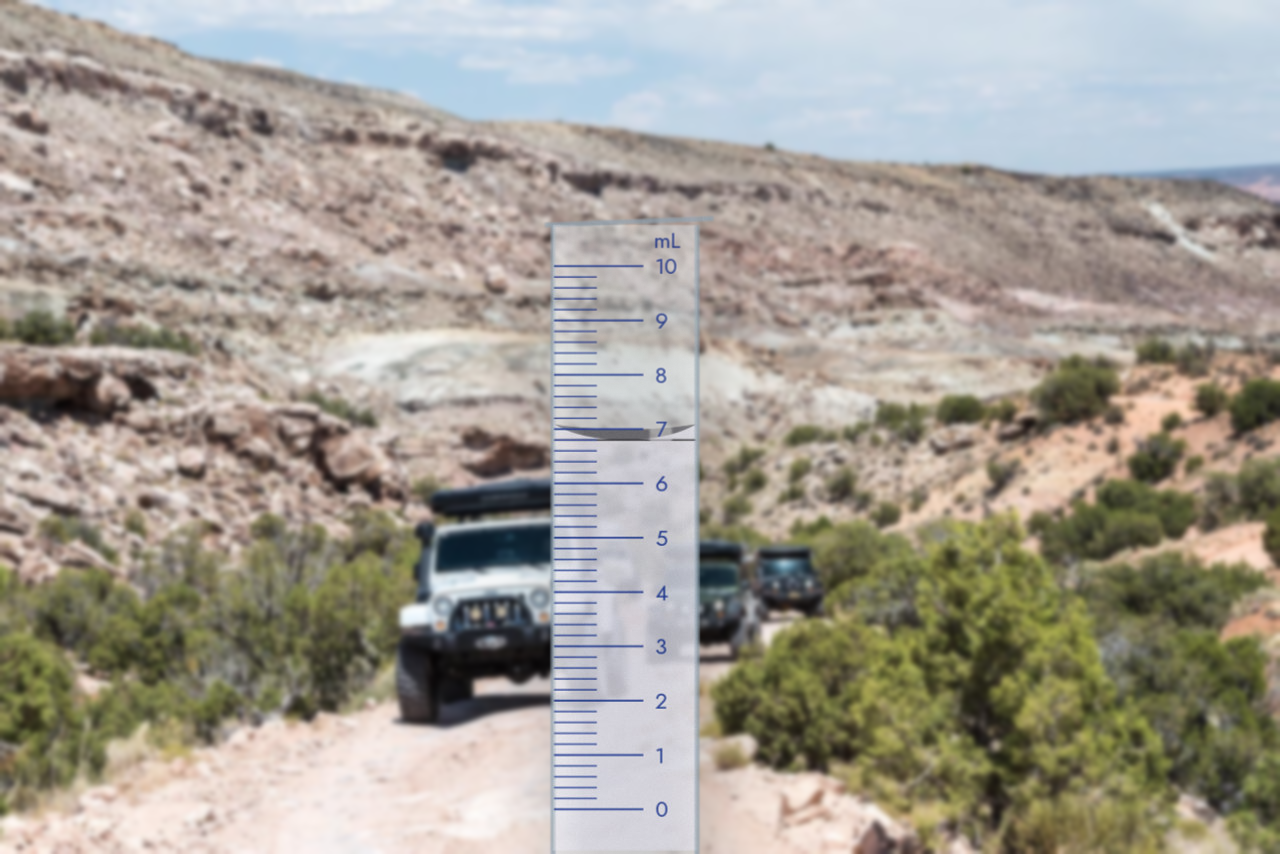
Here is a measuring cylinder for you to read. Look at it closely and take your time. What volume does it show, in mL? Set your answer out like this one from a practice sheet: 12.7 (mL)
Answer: 6.8 (mL)
